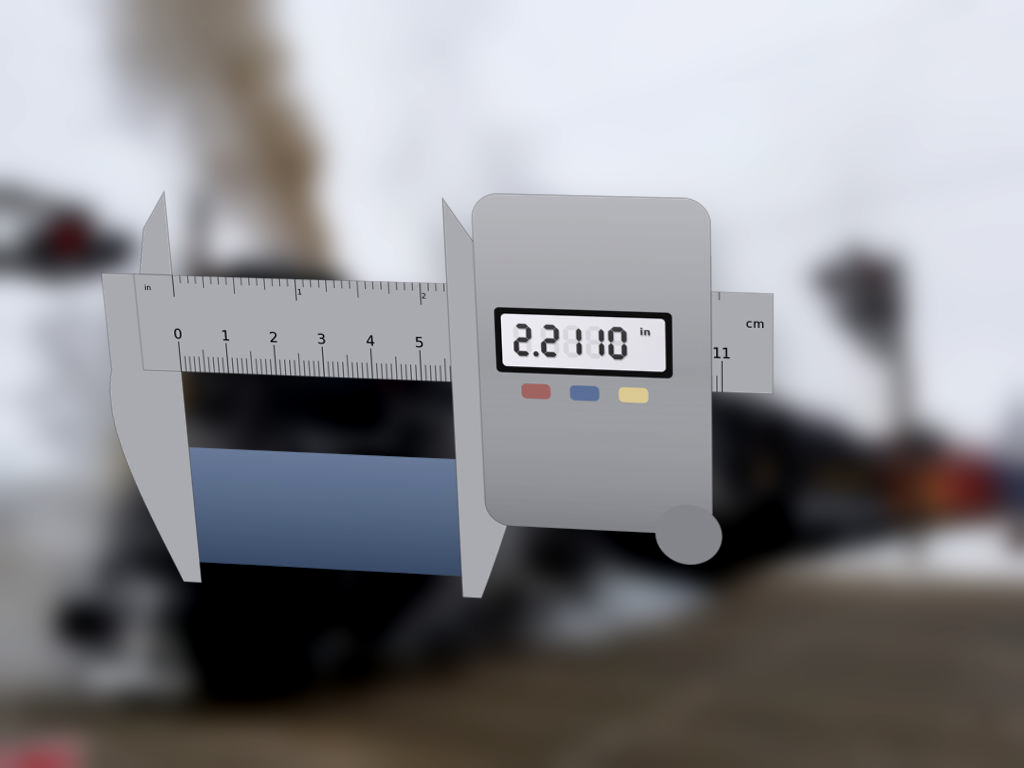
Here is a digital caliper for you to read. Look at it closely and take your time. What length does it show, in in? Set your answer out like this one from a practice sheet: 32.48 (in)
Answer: 2.2110 (in)
